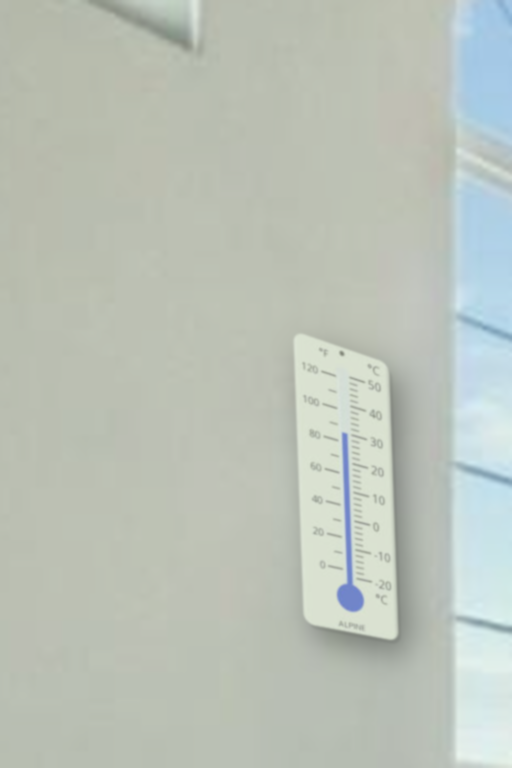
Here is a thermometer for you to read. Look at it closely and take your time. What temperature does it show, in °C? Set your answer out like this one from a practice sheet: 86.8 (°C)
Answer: 30 (°C)
